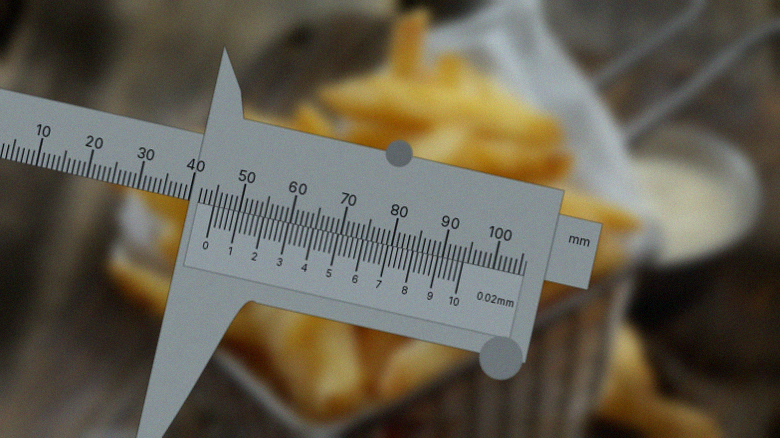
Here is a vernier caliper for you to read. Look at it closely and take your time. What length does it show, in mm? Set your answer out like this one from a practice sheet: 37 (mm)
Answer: 45.0 (mm)
